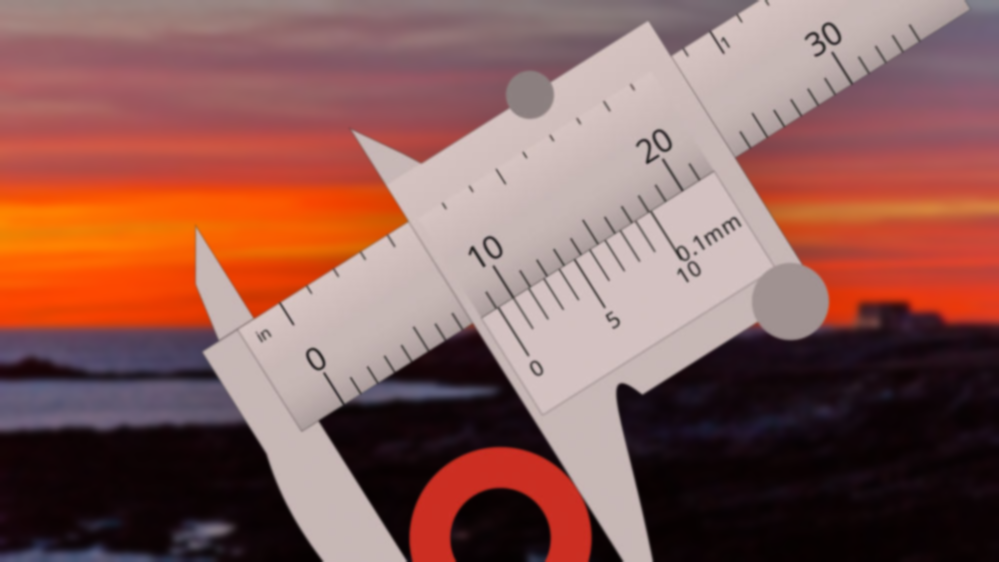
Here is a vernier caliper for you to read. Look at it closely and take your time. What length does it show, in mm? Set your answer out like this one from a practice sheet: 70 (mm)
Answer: 9.1 (mm)
